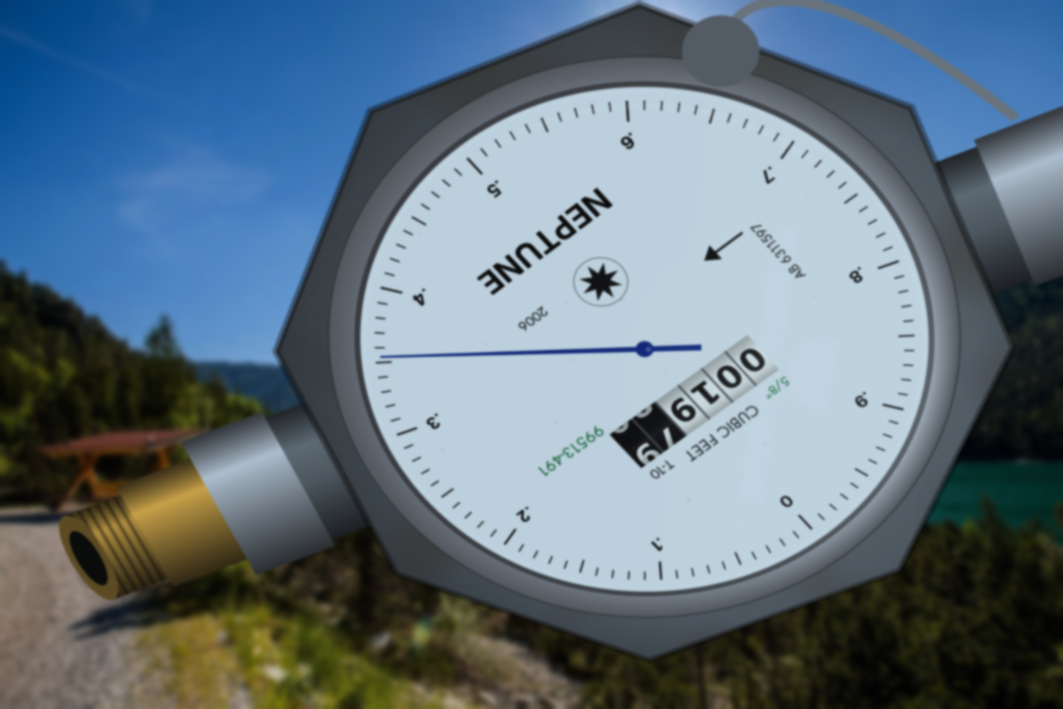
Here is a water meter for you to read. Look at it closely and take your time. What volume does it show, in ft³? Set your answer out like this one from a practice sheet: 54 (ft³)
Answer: 1979.35 (ft³)
